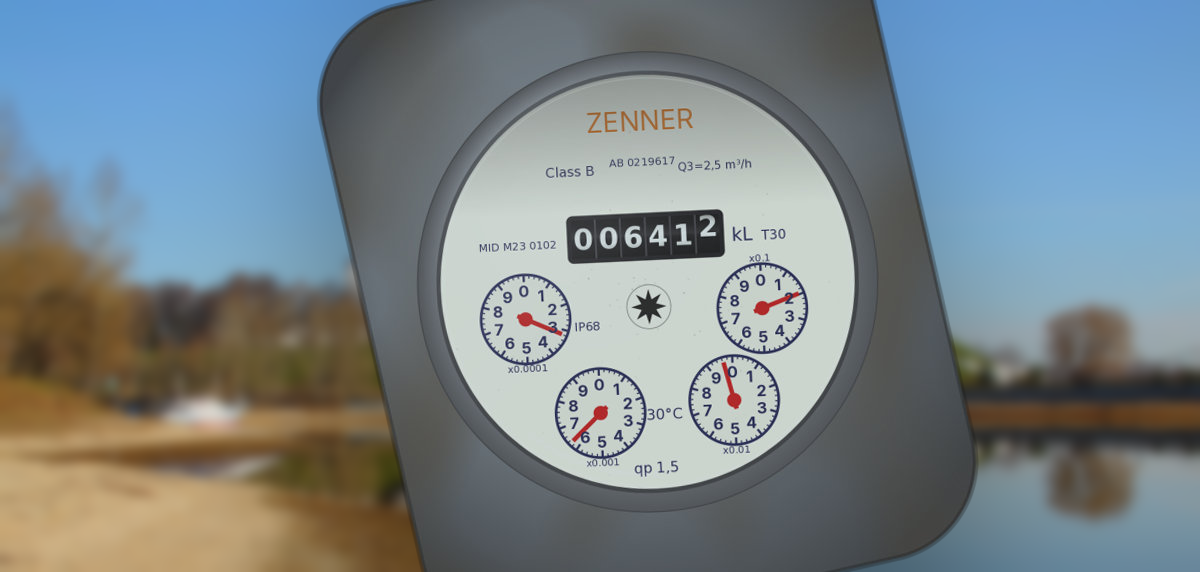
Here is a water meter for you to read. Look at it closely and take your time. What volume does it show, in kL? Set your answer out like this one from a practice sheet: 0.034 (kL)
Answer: 6412.1963 (kL)
